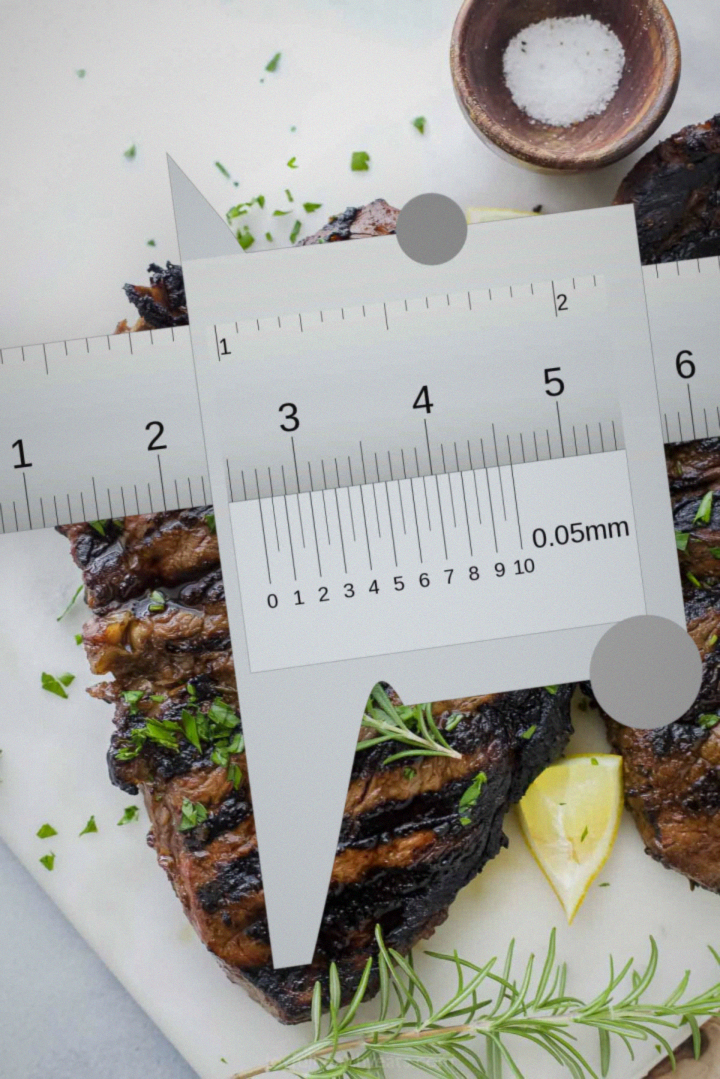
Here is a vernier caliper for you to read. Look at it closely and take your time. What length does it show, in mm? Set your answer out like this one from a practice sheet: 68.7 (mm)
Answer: 27.0 (mm)
